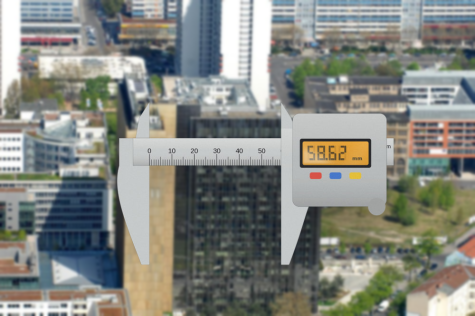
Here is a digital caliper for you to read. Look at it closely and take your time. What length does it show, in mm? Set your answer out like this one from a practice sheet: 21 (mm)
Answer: 58.62 (mm)
